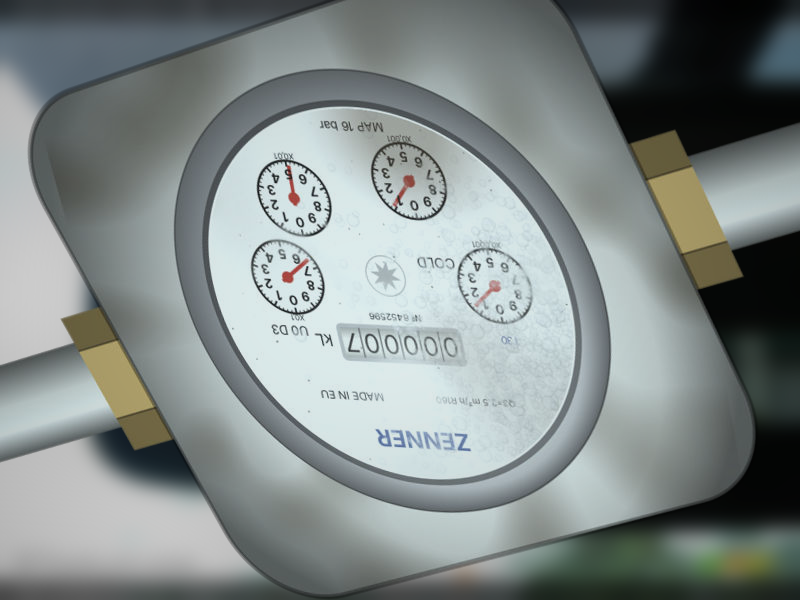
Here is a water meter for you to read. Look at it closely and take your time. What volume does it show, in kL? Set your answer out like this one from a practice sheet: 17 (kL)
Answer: 7.6511 (kL)
